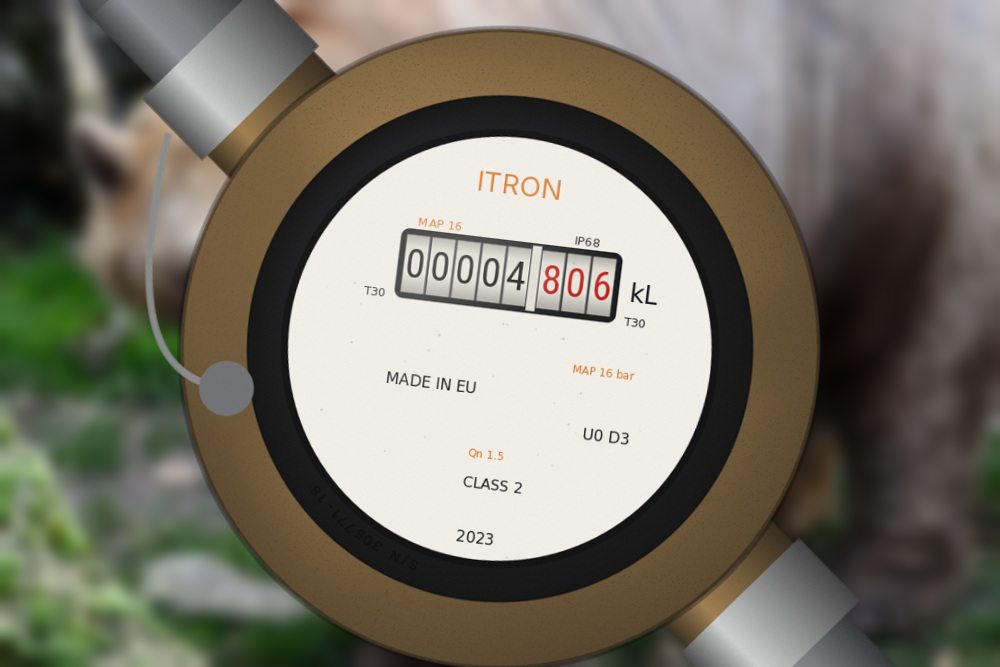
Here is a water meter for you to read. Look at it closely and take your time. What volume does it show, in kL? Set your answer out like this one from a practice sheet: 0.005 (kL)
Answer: 4.806 (kL)
